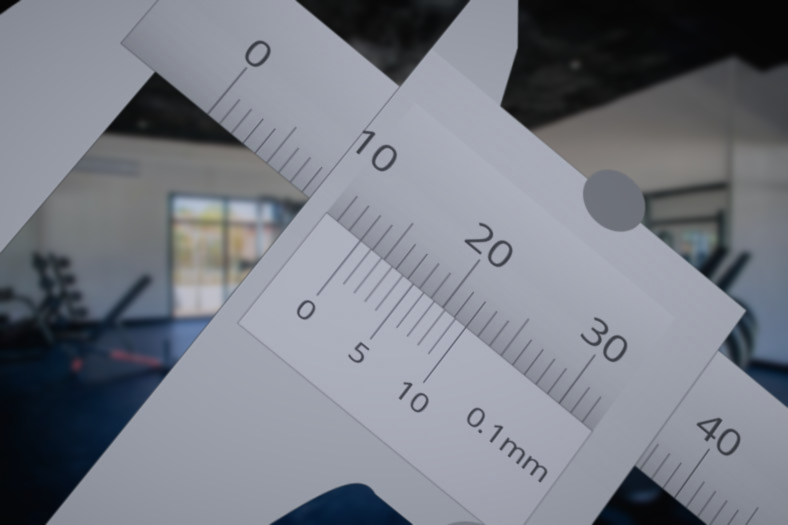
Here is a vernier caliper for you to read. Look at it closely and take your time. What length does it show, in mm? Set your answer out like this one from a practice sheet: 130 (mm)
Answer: 13.0 (mm)
